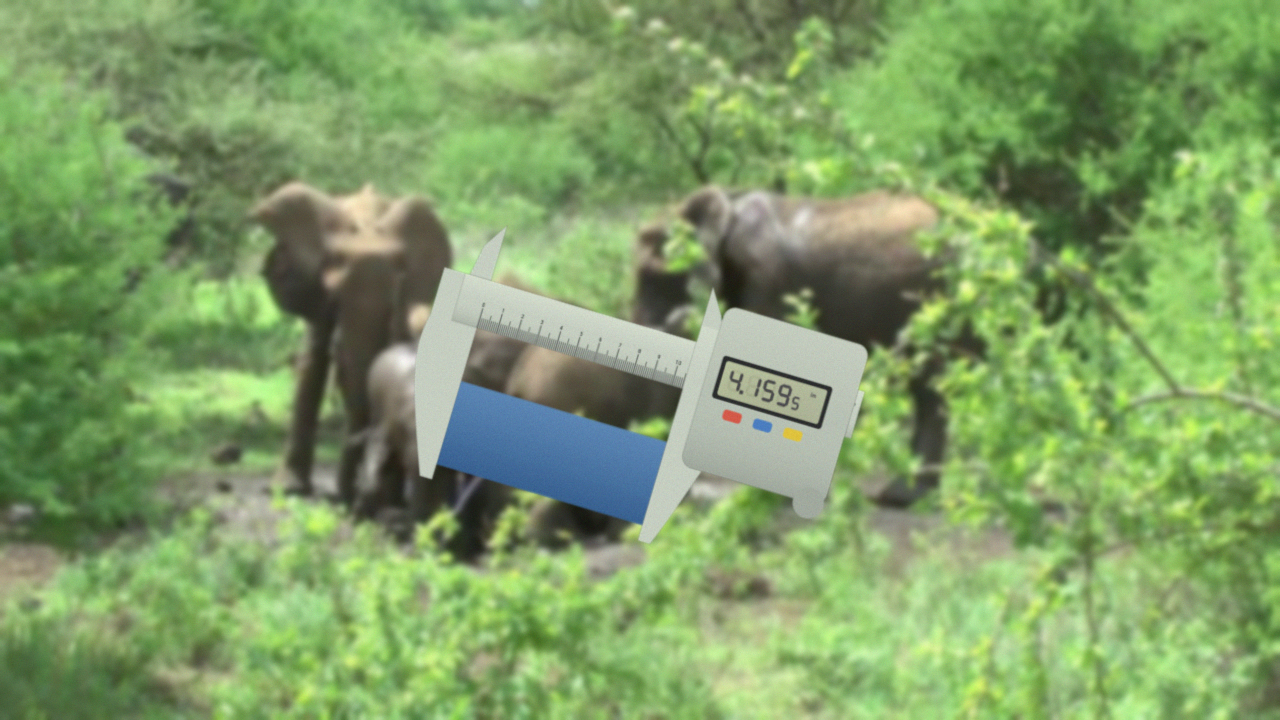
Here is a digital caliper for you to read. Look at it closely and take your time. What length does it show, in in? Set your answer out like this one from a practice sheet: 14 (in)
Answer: 4.1595 (in)
